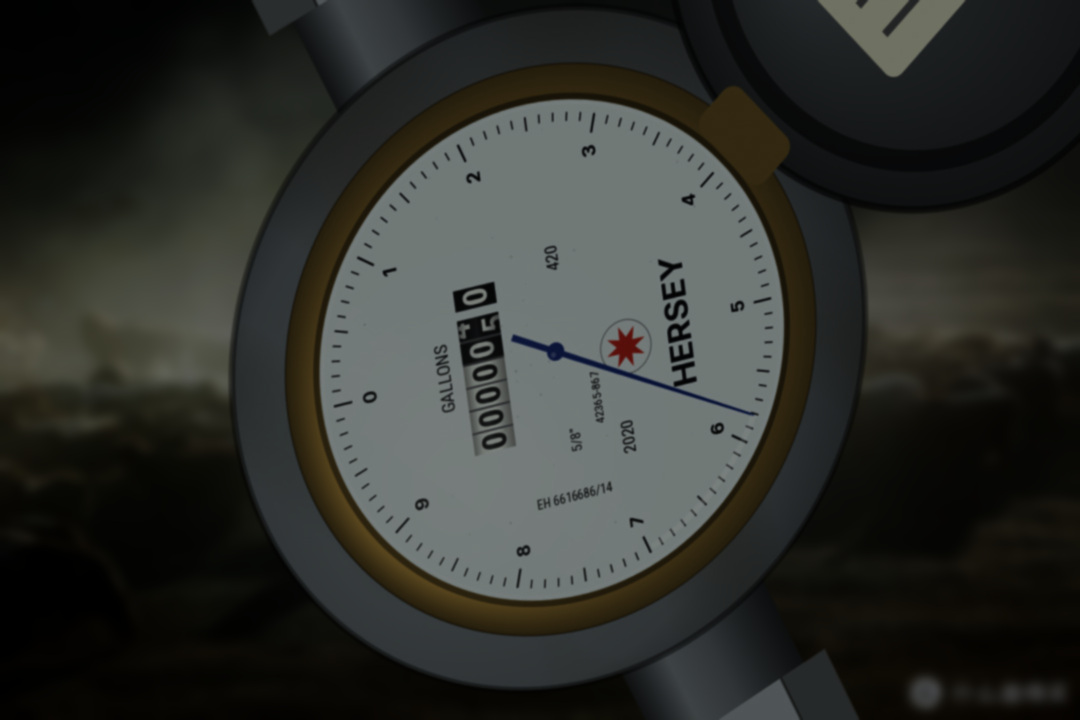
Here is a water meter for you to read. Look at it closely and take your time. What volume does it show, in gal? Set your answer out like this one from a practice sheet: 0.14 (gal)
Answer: 45.8 (gal)
